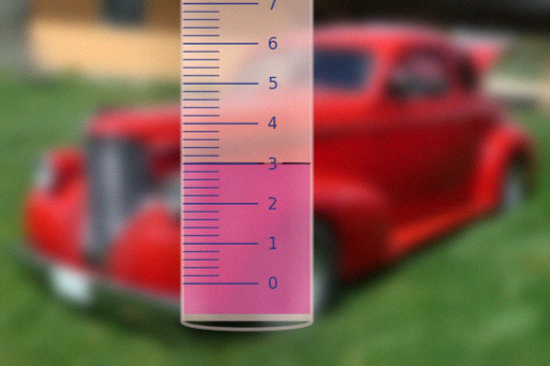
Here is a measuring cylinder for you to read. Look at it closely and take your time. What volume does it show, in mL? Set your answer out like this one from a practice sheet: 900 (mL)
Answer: 3 (mL)
